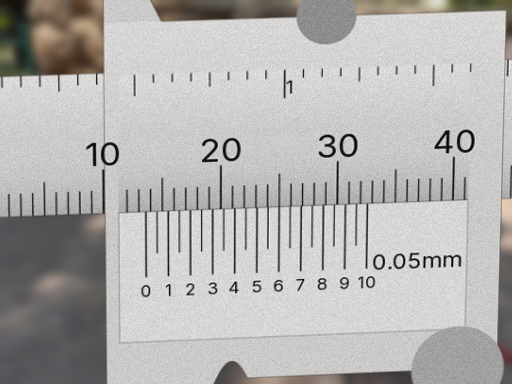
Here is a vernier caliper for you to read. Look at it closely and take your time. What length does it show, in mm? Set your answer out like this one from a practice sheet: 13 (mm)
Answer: 13.6 (mm)
